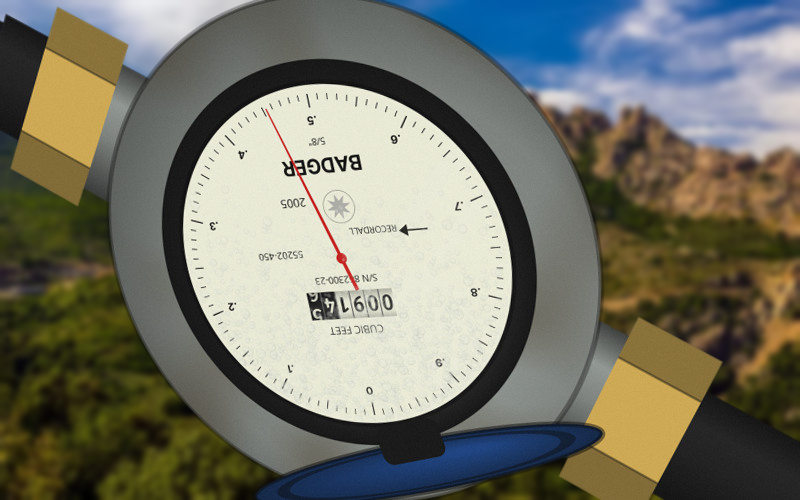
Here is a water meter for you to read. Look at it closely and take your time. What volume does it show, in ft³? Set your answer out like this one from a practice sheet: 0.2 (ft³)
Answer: 9145.45 (ft³)
